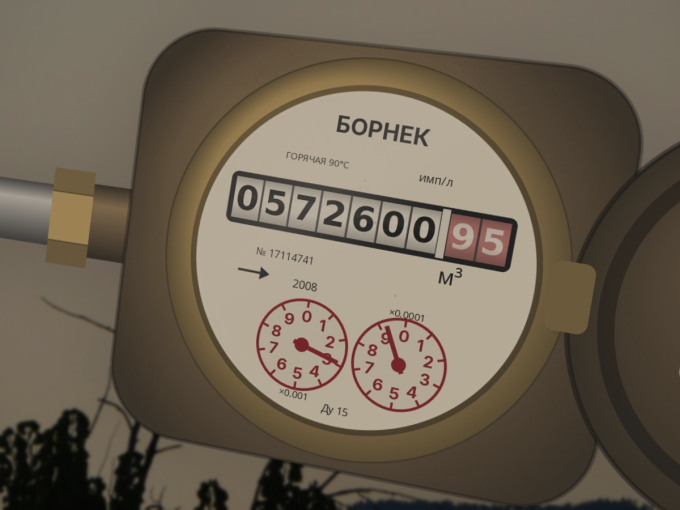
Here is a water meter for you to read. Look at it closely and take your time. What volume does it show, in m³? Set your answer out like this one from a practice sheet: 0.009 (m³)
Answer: 572600.9529 (m³)
